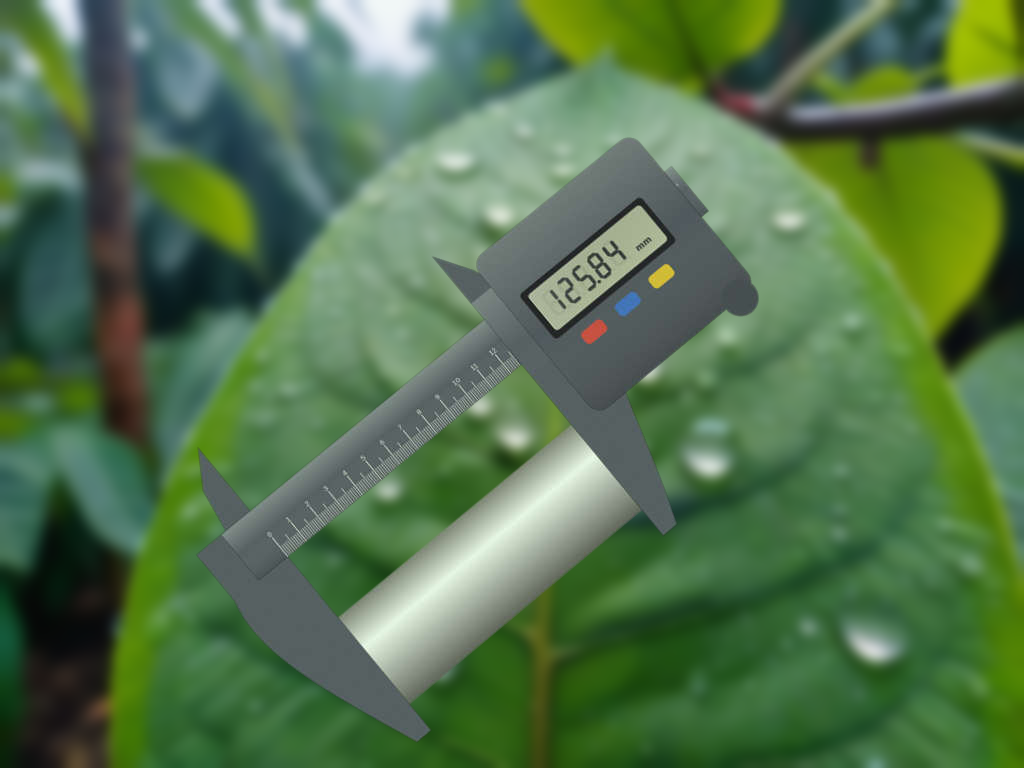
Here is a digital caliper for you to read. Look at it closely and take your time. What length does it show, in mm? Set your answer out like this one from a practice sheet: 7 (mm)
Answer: 125.84 (mm)
